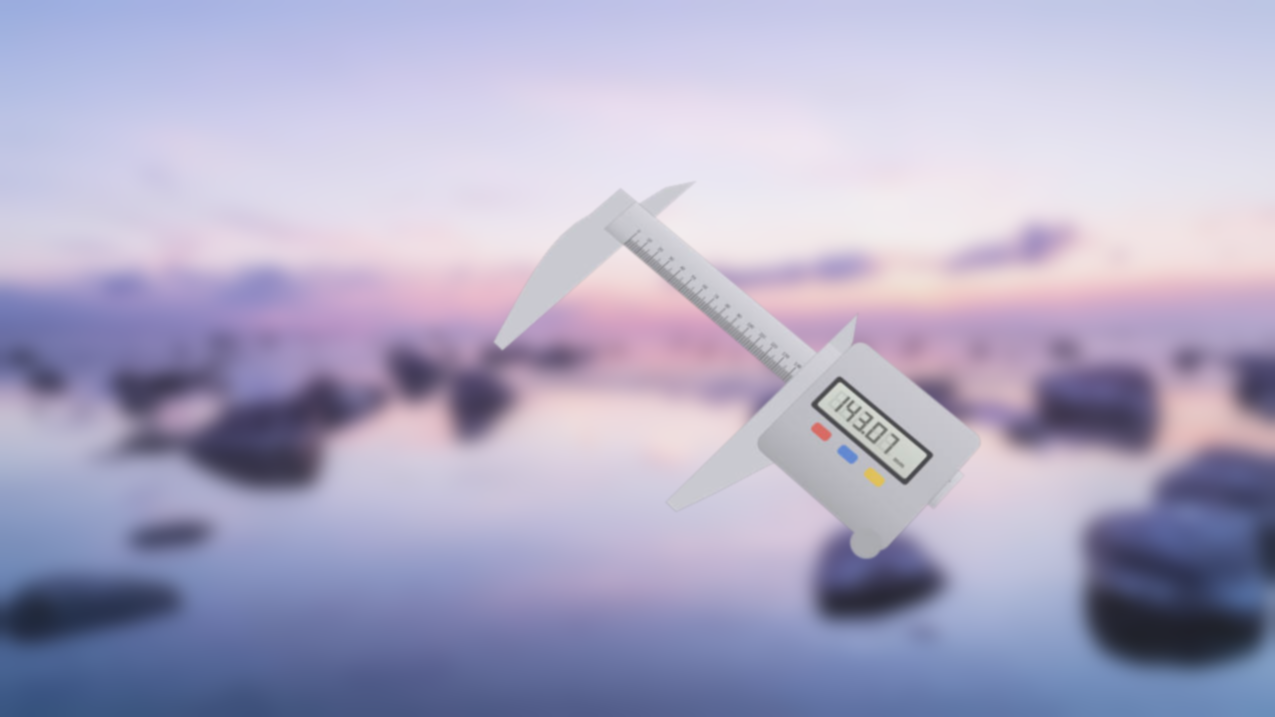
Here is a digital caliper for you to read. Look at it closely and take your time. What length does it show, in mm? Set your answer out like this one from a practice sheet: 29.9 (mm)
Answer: 143.07 (mm)
